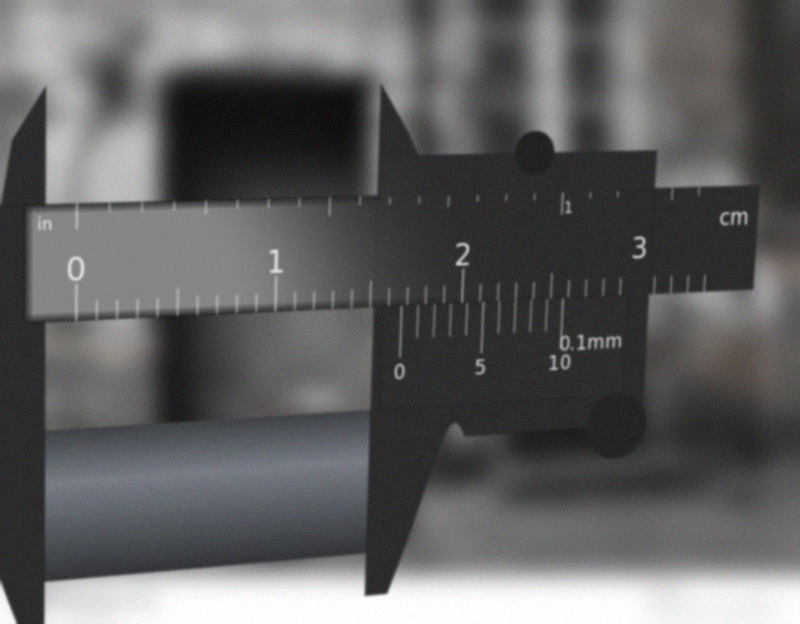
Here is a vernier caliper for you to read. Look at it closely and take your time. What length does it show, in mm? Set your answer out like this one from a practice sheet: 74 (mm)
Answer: 16.7 (mm)
